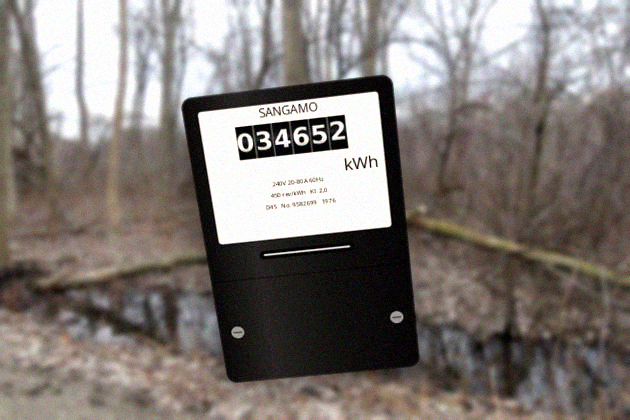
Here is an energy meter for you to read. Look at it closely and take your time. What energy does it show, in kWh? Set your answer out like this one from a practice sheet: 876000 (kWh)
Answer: 34652 (kWh)
